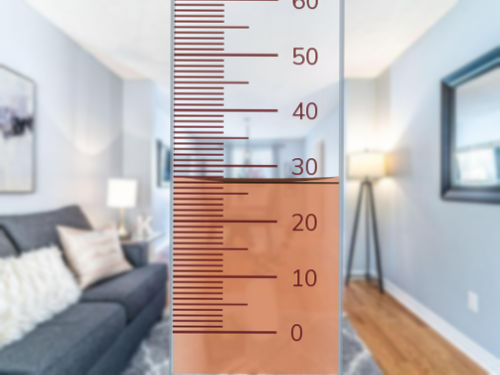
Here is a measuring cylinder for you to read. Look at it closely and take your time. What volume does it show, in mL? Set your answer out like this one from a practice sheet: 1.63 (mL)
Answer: 27 (mL)
